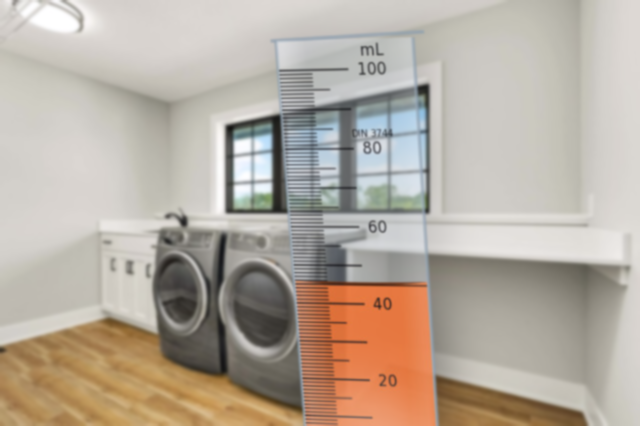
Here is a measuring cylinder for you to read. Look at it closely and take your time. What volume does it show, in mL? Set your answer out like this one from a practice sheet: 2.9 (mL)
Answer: 45 (mL)
